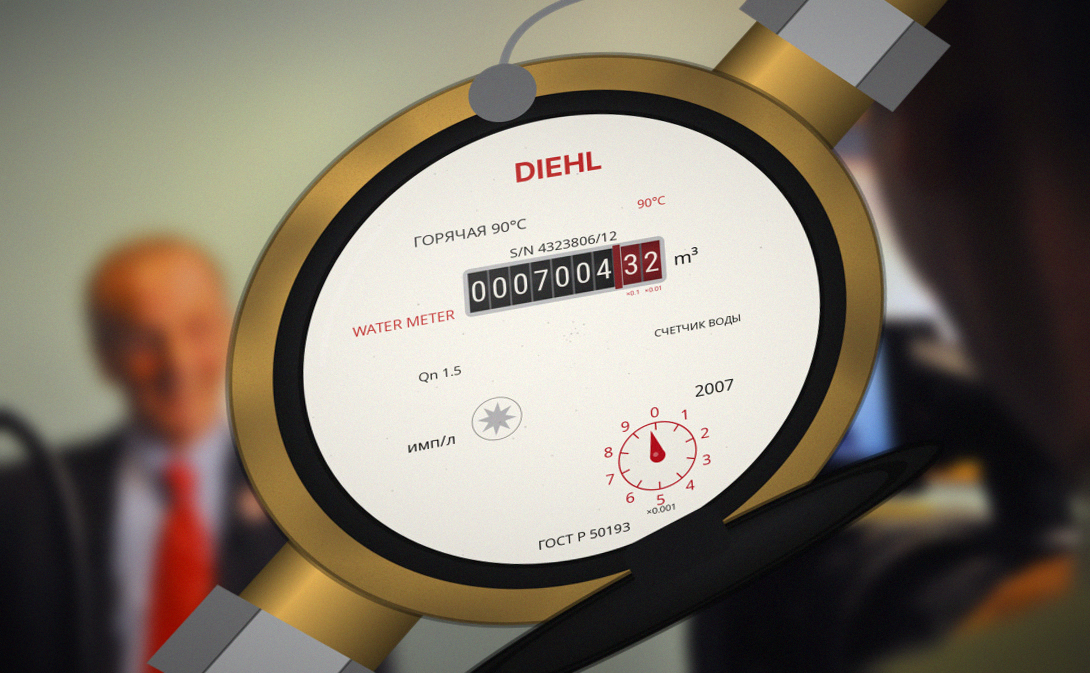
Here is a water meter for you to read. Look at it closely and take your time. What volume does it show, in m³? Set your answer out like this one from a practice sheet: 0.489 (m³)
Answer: 7004.319 (m³)
